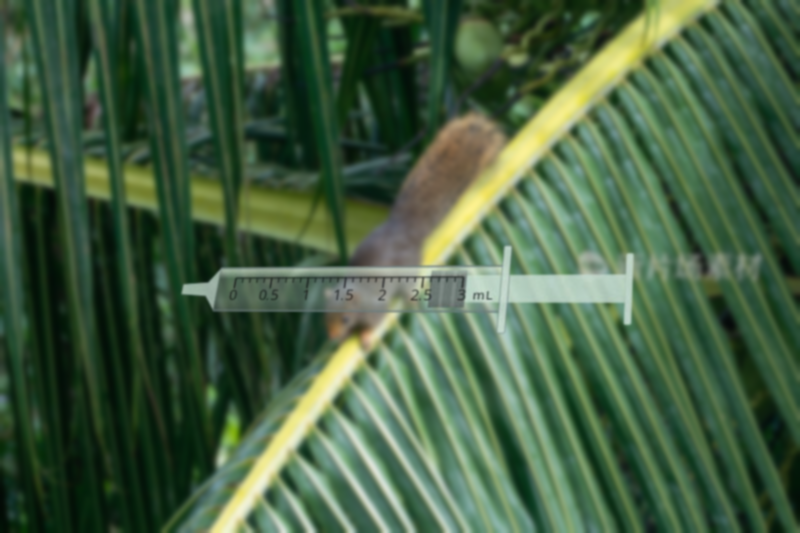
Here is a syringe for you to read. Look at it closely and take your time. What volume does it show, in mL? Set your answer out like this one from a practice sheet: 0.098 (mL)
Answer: 2.6 (mL)
